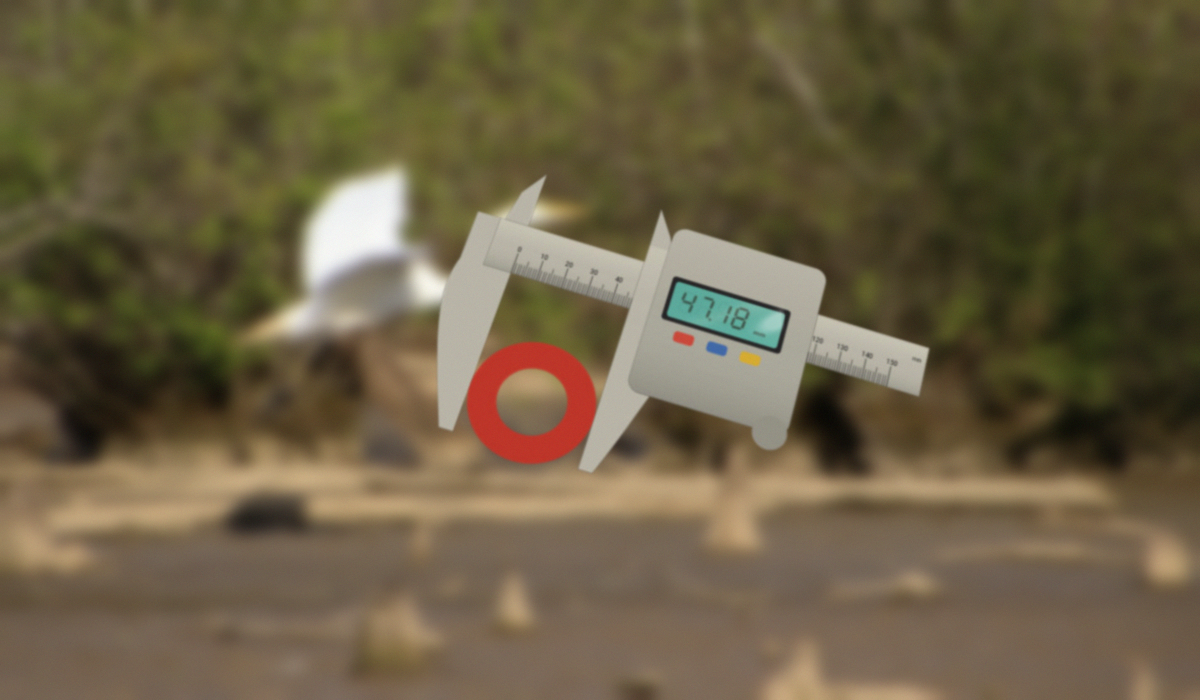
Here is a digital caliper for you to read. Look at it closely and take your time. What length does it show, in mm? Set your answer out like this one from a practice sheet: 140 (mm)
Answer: 47.18 (mm)
